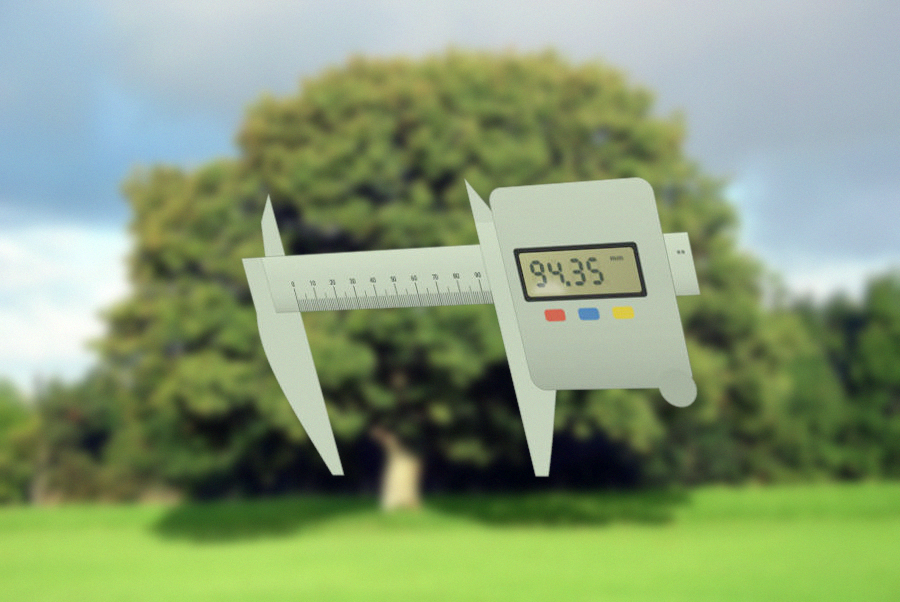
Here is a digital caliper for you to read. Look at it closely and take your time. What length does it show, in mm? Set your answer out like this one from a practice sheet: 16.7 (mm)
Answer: 94.35 (mm)
